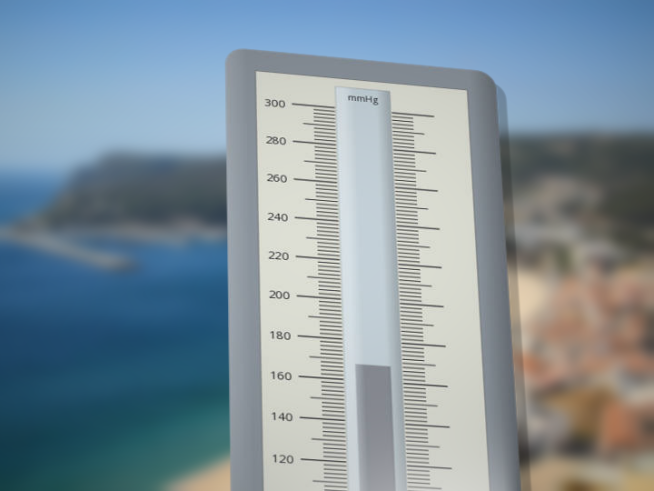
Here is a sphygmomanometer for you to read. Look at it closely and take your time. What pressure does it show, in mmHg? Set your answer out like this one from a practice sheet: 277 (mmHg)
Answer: 168 (mmHg)
